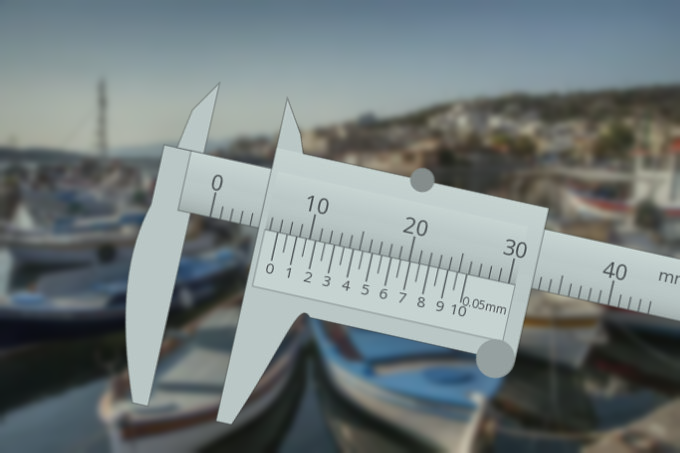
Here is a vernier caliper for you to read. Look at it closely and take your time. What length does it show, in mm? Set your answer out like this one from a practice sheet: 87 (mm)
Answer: 6.8 (mm)
